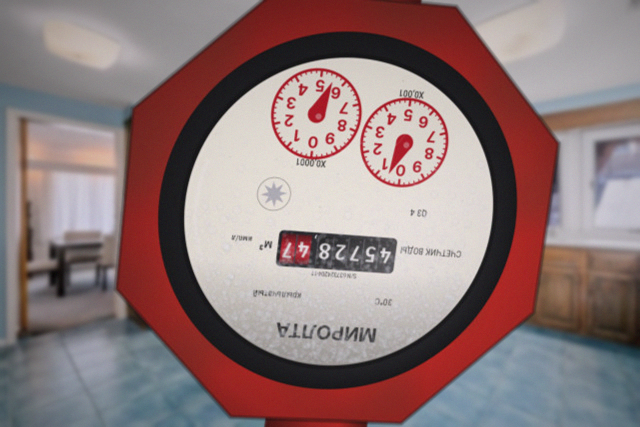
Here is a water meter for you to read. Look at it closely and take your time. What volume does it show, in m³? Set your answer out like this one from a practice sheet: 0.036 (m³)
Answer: 45728.4705 (m³)
